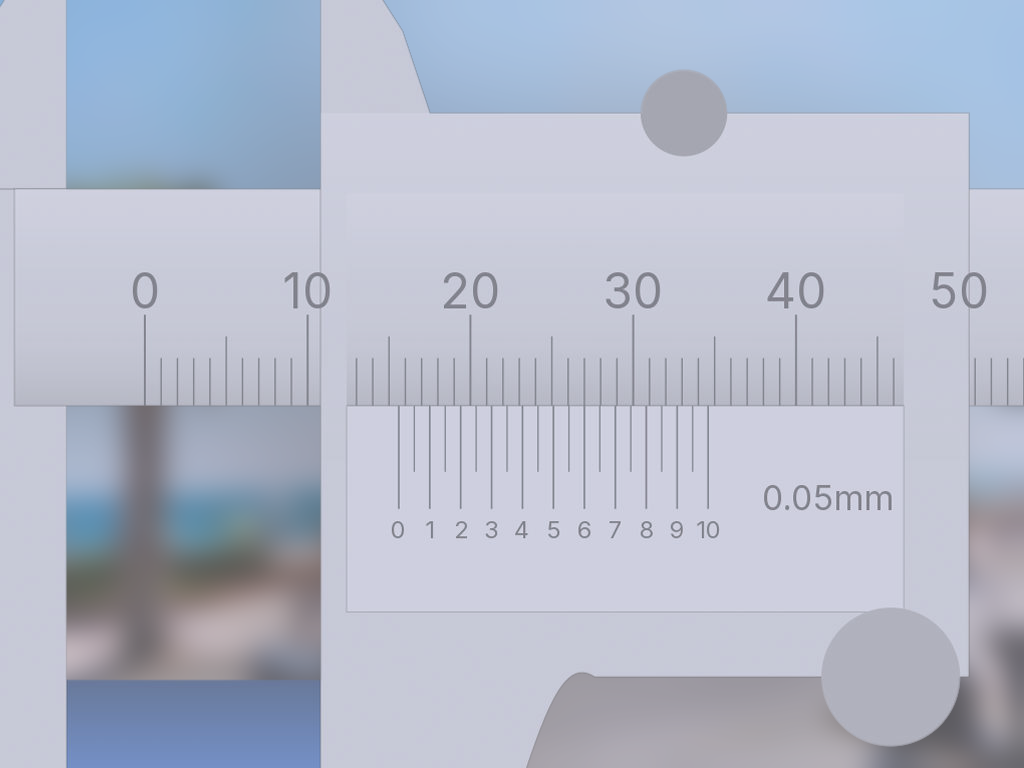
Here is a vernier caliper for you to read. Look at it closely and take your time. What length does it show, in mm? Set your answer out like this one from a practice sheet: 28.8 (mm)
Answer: 15.6 (mm)
